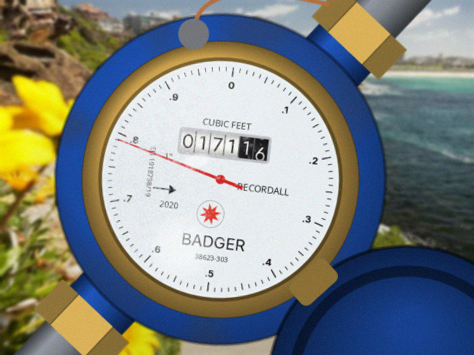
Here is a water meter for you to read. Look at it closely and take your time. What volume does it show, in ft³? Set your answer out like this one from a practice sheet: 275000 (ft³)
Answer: 17115.79 (ft³)
